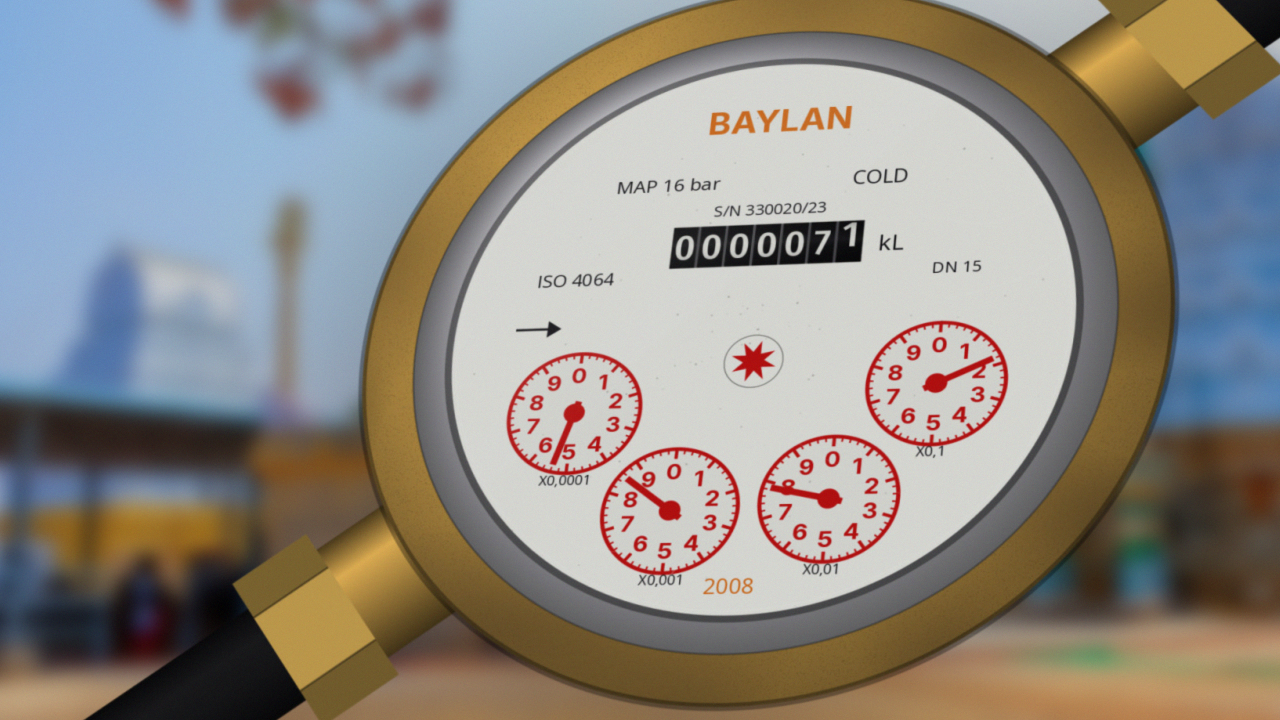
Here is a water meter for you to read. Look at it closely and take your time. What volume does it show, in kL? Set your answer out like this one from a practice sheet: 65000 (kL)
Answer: 71.1785 (kL)
